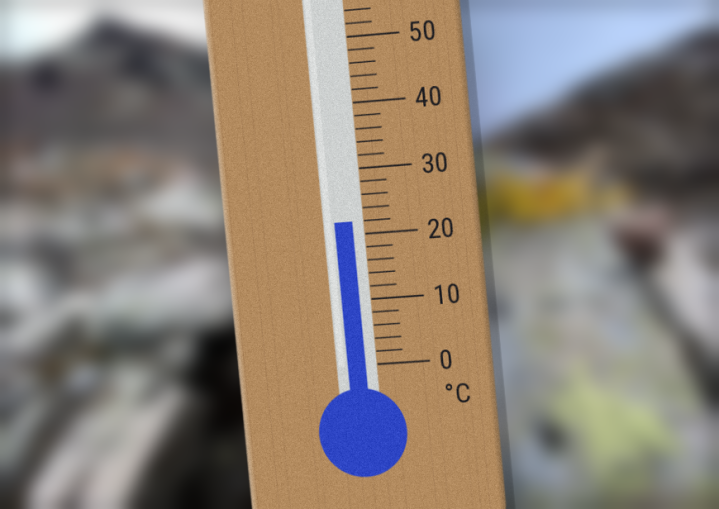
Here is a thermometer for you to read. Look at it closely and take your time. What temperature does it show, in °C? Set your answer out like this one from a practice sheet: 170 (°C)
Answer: 22 (°C)
